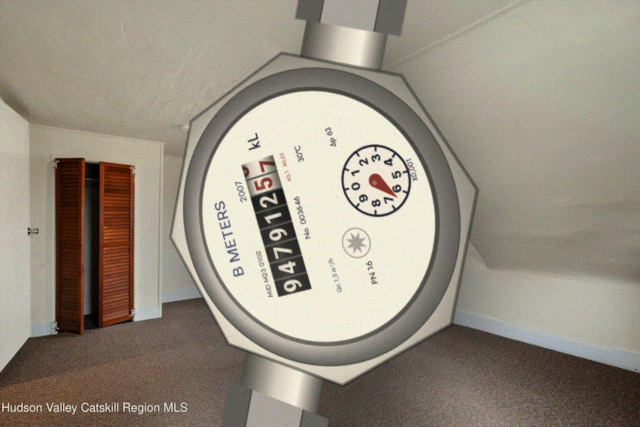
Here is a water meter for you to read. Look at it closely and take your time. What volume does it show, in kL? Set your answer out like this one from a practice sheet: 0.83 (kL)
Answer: 947912.566 (kL)
